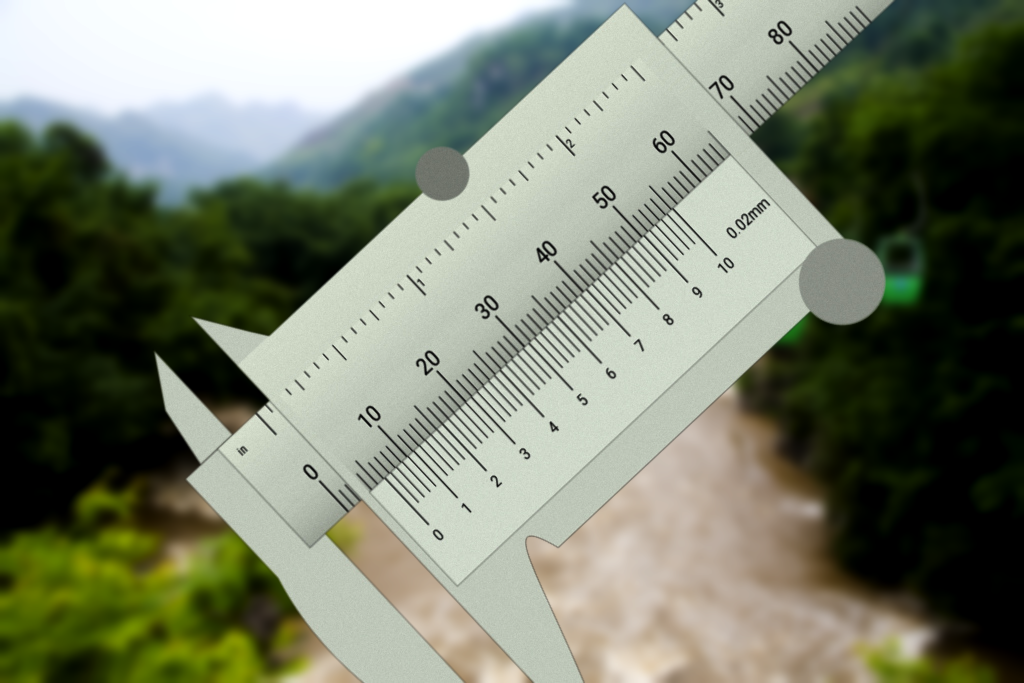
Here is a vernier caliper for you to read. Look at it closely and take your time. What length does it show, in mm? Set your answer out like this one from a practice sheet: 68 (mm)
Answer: 6.2 (mm)
